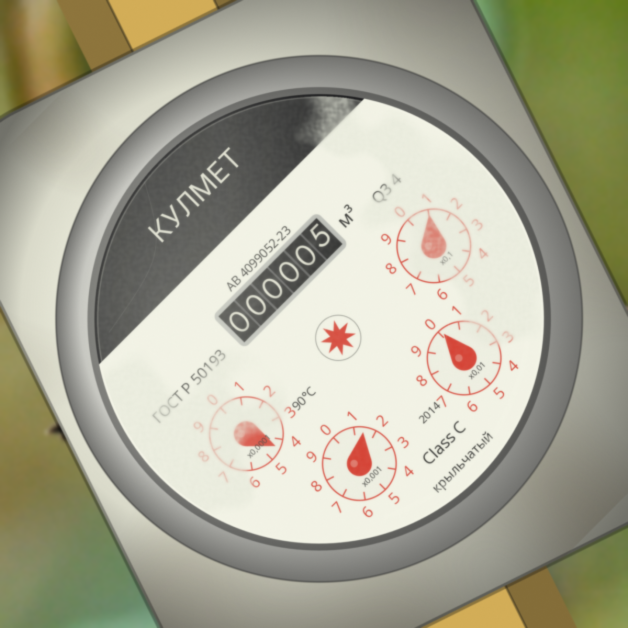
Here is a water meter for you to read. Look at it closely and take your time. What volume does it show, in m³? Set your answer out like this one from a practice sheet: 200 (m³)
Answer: 5.1014 (m³)
